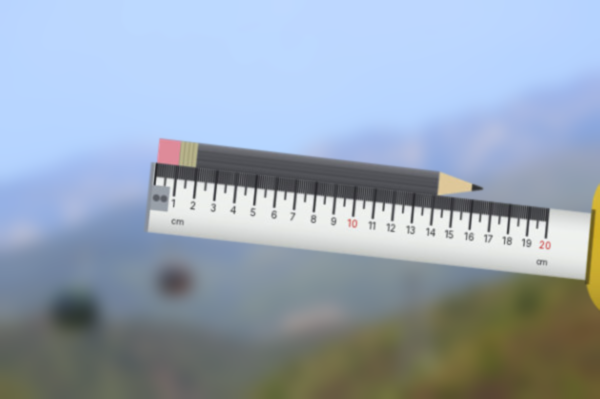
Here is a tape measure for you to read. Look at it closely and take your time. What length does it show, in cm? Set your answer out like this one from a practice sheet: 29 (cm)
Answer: 16.5 (cm)
